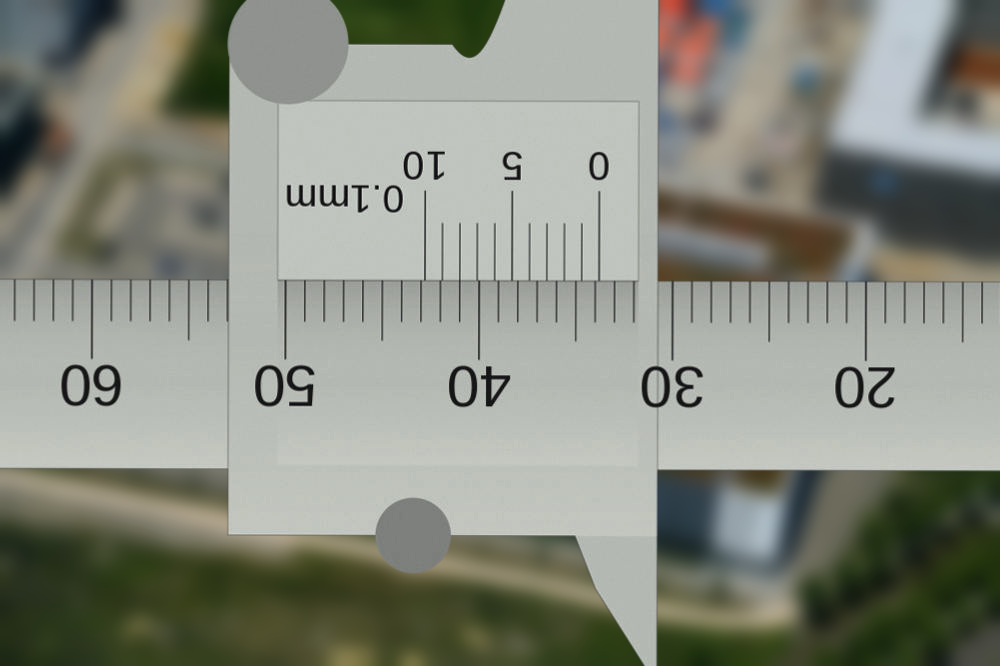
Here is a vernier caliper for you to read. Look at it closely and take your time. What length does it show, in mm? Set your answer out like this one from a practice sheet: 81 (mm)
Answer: 33.8 (mm)
